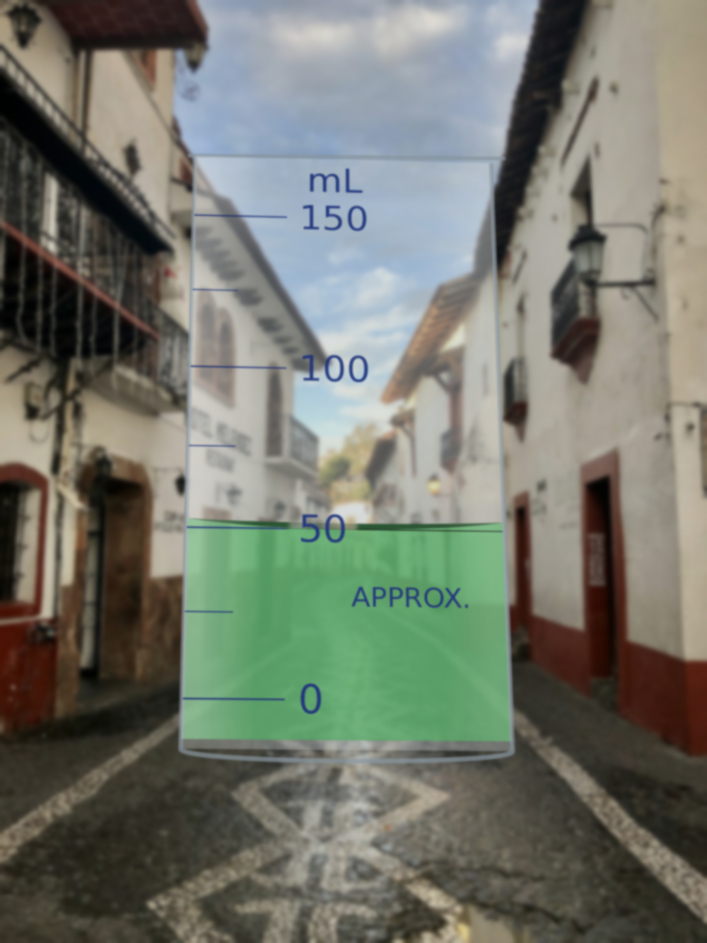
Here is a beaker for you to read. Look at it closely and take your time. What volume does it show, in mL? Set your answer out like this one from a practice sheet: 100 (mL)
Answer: 50 (mL)
